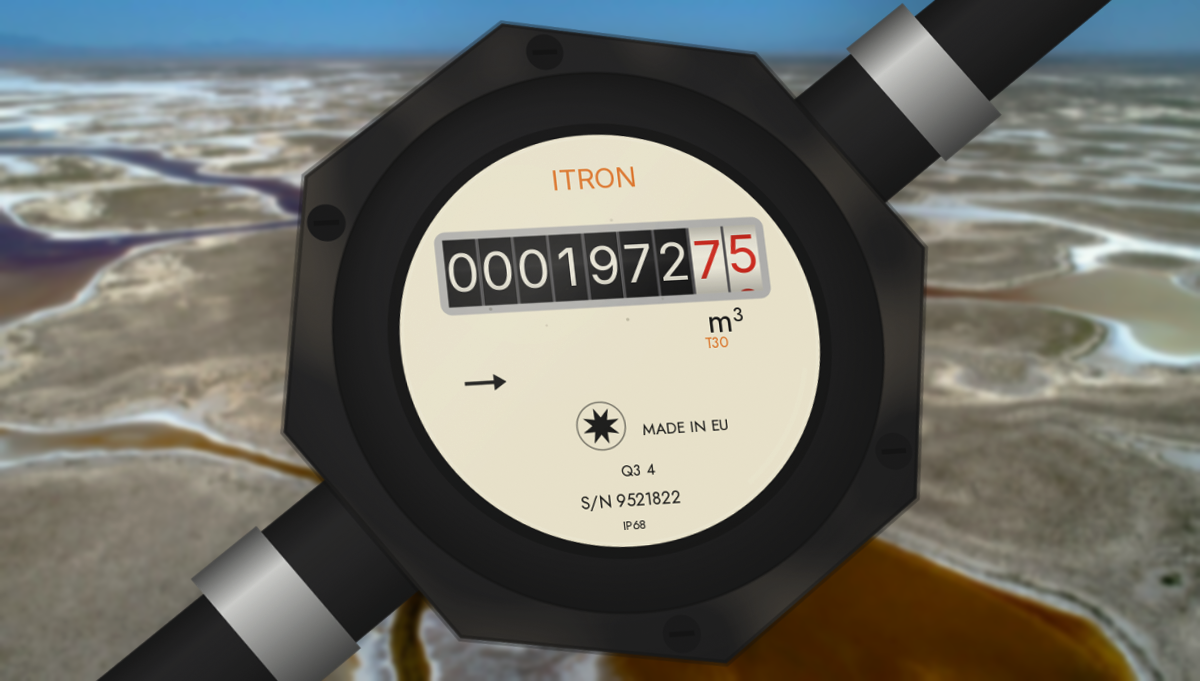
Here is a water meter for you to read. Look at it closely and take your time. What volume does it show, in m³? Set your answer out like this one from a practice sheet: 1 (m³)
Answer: 1972.75 (m³)
